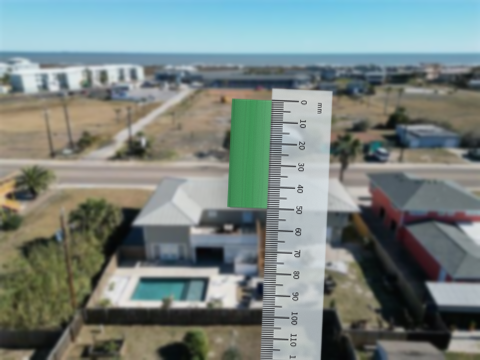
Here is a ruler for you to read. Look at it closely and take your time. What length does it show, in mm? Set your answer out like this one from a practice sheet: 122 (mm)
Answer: 50 (mm)
